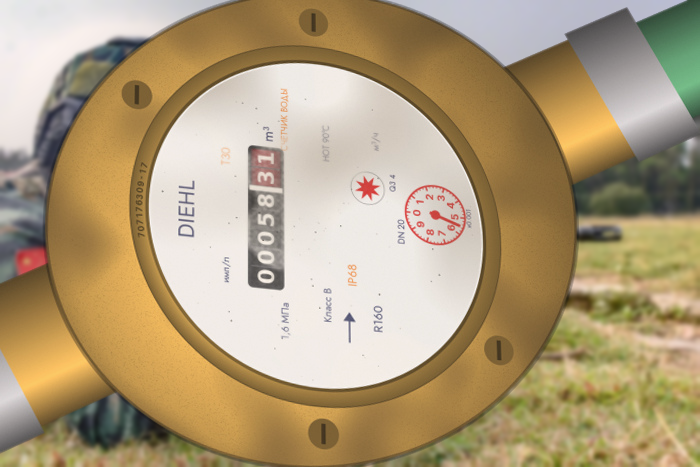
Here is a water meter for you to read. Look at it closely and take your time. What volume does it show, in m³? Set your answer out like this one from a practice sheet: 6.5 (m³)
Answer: 58.315 (m³)
